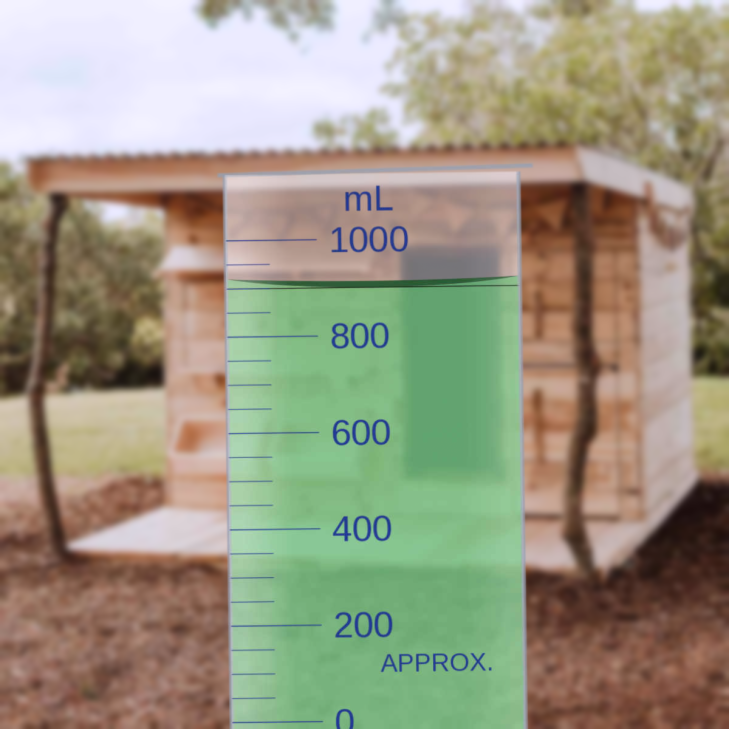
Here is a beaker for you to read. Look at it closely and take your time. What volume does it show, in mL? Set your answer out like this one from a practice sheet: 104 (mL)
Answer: 900 (mL)
